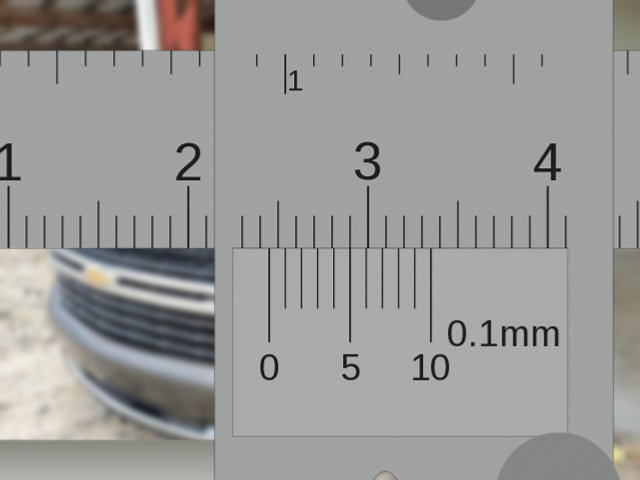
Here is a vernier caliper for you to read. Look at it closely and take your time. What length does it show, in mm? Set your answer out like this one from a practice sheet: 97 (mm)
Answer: 24.5 (mm)
